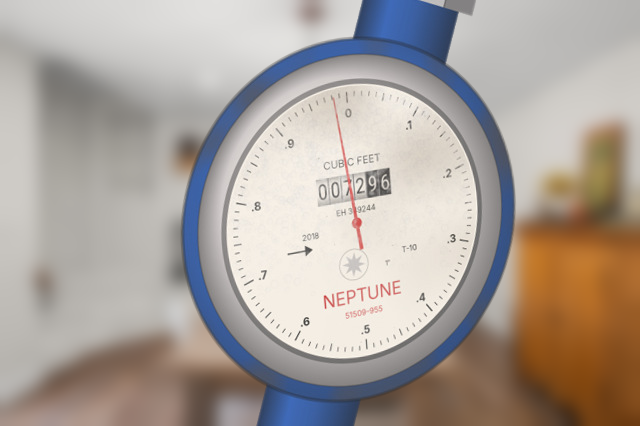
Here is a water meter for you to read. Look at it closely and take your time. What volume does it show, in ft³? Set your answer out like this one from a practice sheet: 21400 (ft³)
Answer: 7295.98 (ft³)
